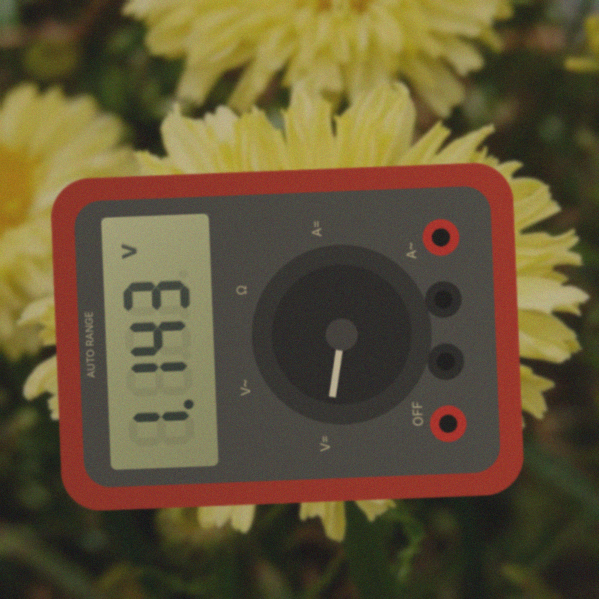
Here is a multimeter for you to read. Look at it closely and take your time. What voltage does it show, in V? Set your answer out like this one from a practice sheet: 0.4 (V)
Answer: 1.143 (V)
